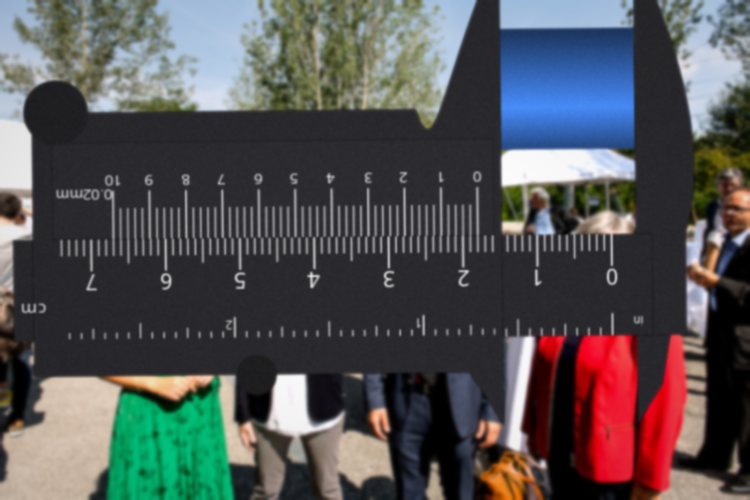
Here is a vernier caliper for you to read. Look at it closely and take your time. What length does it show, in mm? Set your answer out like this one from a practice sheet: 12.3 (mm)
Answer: 18.0 (mm)
